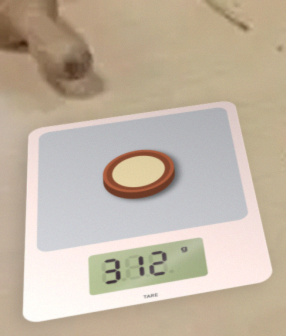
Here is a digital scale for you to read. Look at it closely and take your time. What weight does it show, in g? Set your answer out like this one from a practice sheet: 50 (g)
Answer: 312 (g)
